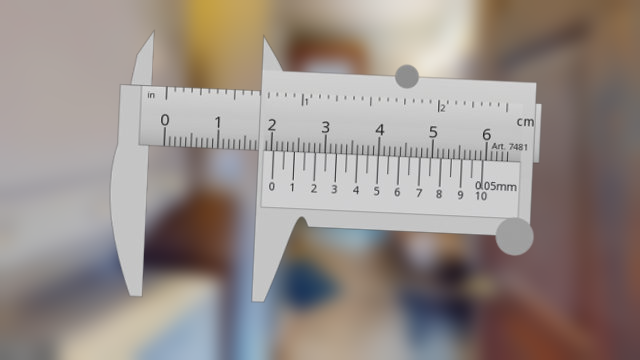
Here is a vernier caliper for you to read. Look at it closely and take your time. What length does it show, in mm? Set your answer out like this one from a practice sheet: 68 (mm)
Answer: 20.4 (mm)
